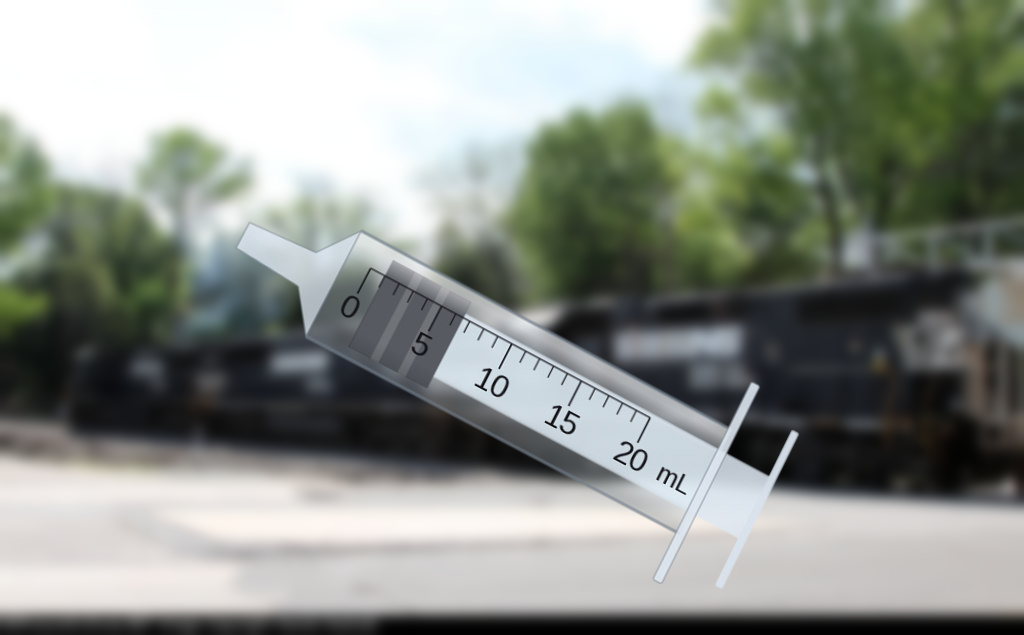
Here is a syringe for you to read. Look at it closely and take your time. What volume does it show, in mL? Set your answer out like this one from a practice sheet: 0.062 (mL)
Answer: 1 (mL)
